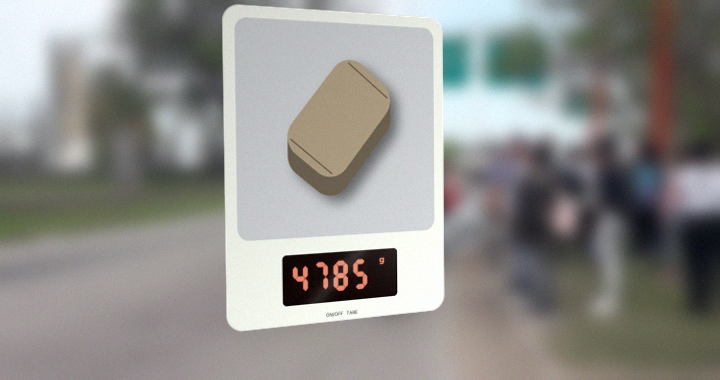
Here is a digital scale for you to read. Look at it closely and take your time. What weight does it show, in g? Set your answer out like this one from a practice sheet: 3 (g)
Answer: 4785 (g)
